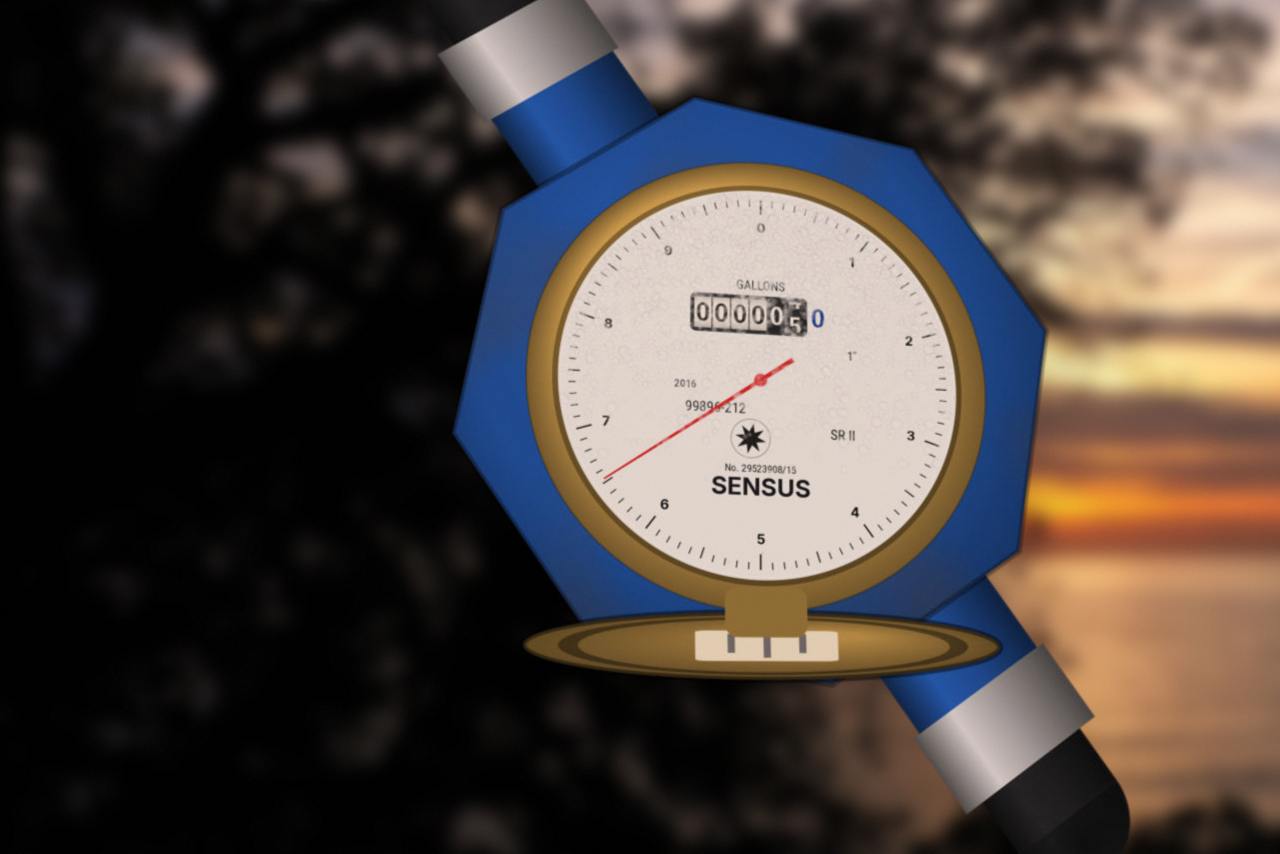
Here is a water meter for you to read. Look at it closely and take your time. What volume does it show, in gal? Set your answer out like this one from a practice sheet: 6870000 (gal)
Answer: 46.5 (gal)
